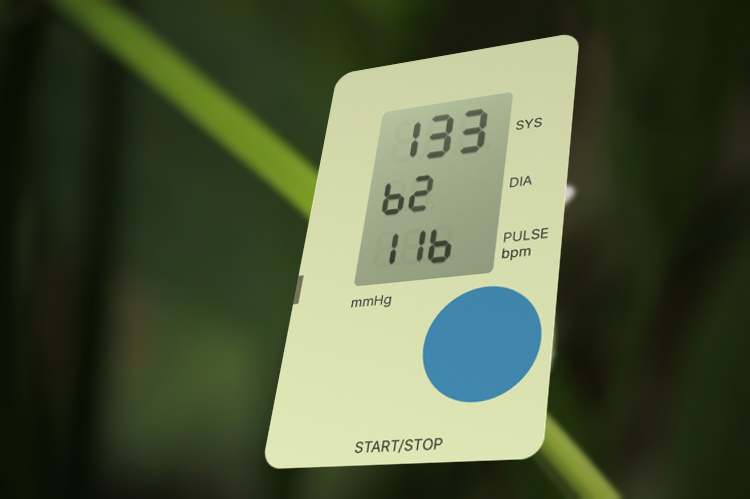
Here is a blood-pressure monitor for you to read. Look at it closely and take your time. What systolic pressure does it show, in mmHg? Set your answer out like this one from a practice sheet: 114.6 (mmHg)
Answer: 133 (mmHg)
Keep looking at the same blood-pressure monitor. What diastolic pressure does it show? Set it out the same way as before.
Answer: 62 (mmHg)
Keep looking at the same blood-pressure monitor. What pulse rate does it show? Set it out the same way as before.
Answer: 116 (bpm)
